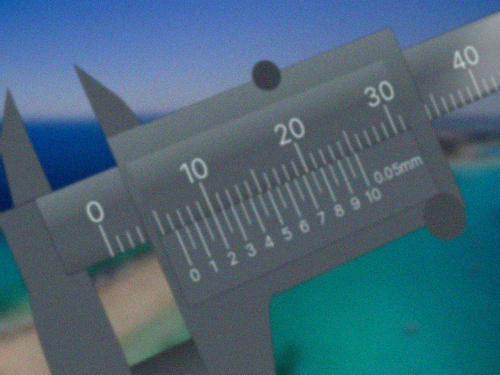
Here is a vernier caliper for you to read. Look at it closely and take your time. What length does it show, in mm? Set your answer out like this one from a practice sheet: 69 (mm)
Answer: 6.2 (mm)
